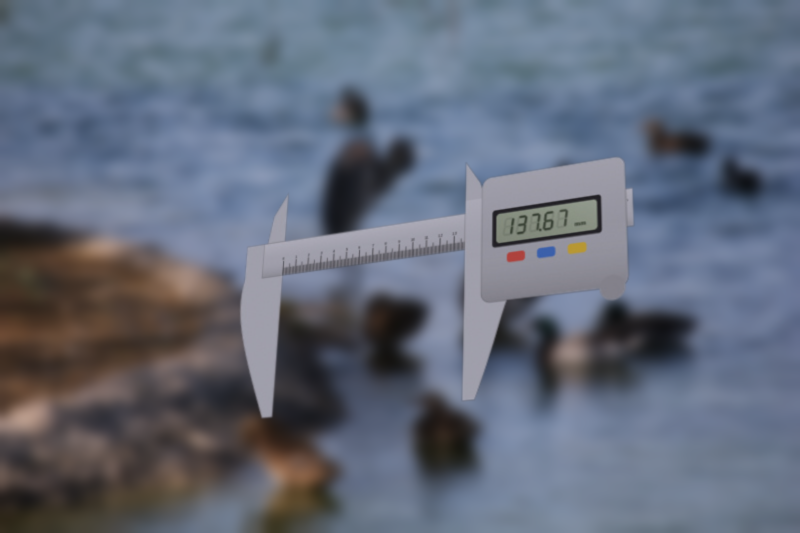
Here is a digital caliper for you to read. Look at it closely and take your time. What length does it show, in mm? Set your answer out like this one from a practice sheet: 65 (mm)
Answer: 137.67 (mm)
